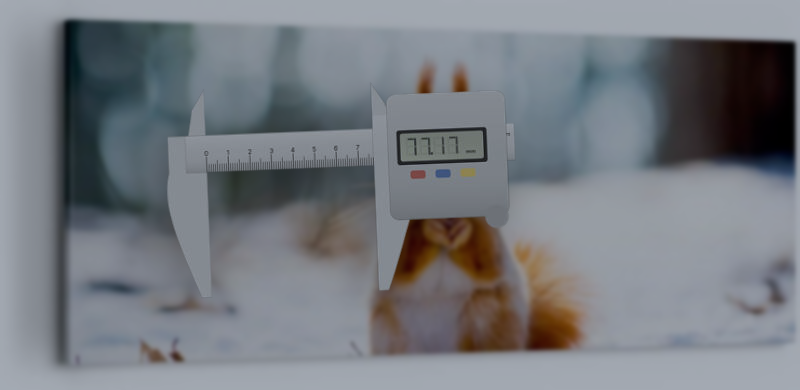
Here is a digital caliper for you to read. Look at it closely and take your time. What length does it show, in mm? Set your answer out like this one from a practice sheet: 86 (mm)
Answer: 77.17 (mm)
